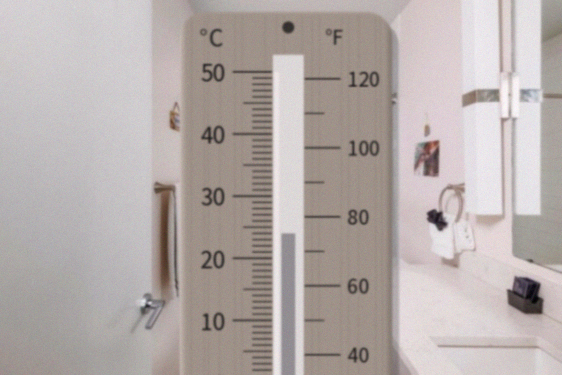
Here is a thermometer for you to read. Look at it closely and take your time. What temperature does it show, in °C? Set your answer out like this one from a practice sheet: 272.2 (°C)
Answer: 24 (°C)
